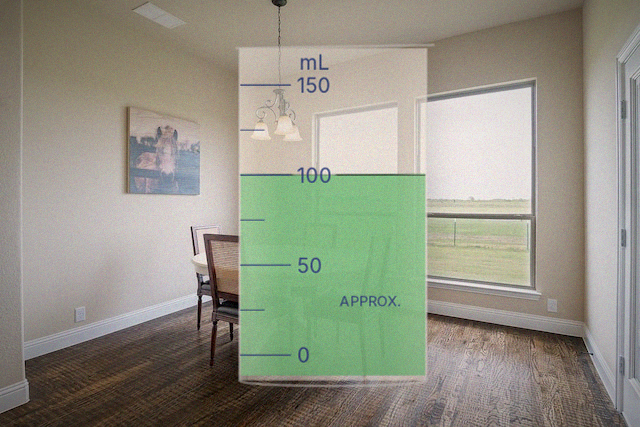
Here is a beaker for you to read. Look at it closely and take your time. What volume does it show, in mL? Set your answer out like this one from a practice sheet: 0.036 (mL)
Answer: 100 (mL)
